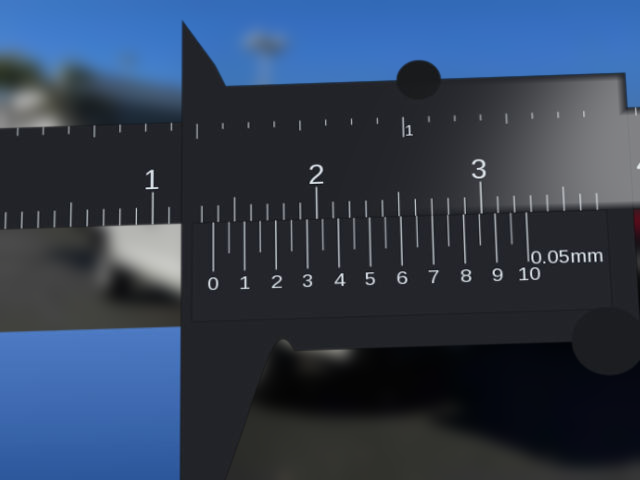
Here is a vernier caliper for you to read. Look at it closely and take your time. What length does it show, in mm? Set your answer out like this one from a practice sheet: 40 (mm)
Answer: 13.7 (mm)
